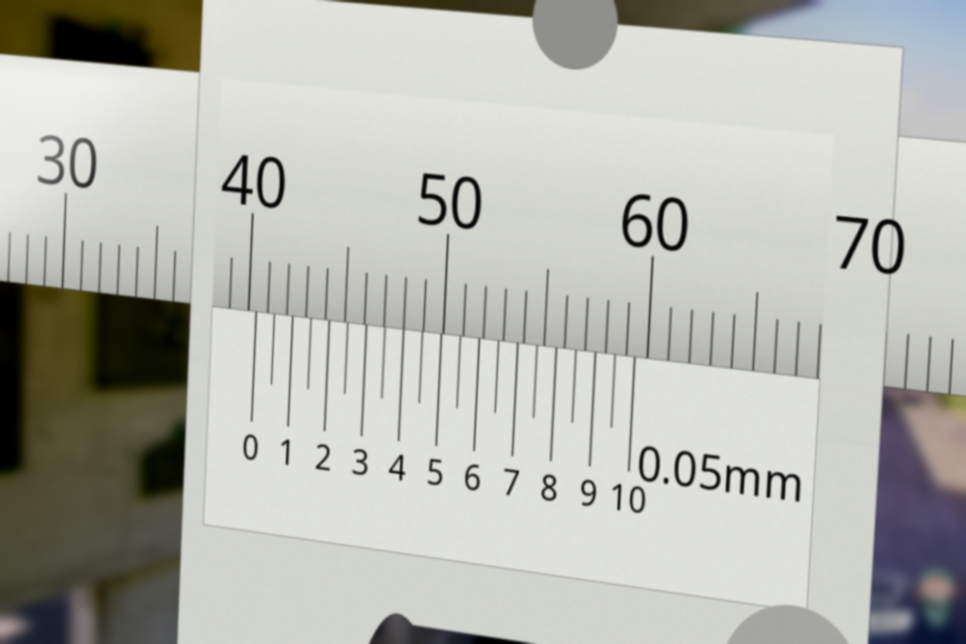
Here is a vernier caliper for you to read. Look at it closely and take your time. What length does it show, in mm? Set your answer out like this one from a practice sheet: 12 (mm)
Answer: 40.4 (mm)
